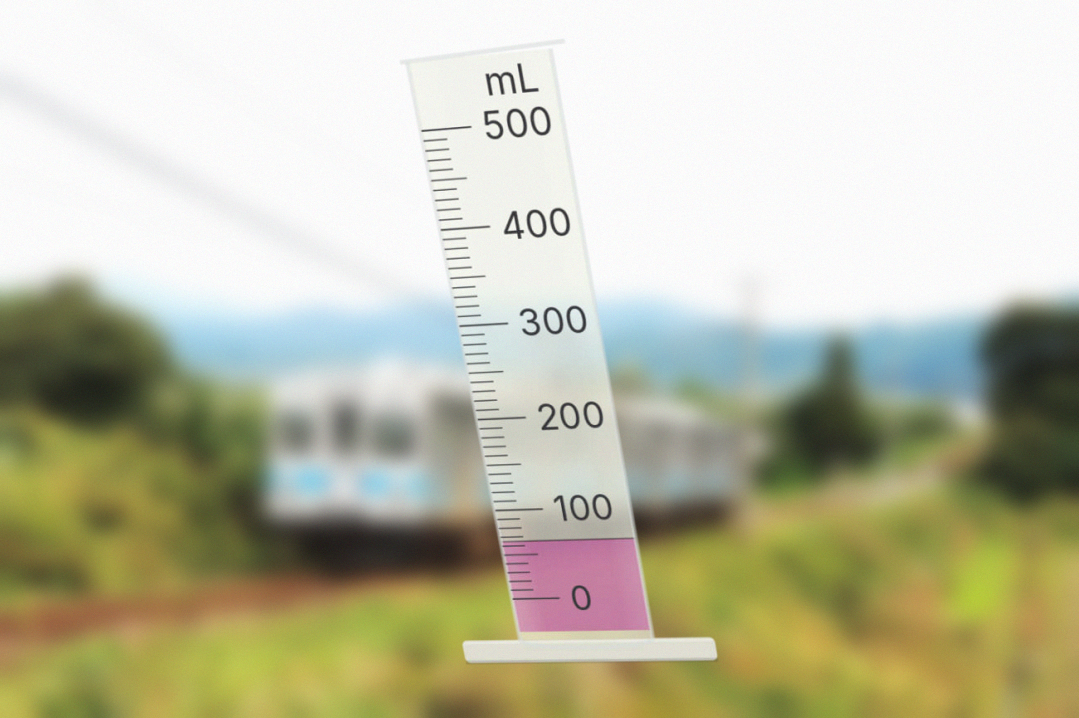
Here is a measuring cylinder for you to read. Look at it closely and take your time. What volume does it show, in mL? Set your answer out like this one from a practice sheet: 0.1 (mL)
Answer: 65 (mL)
